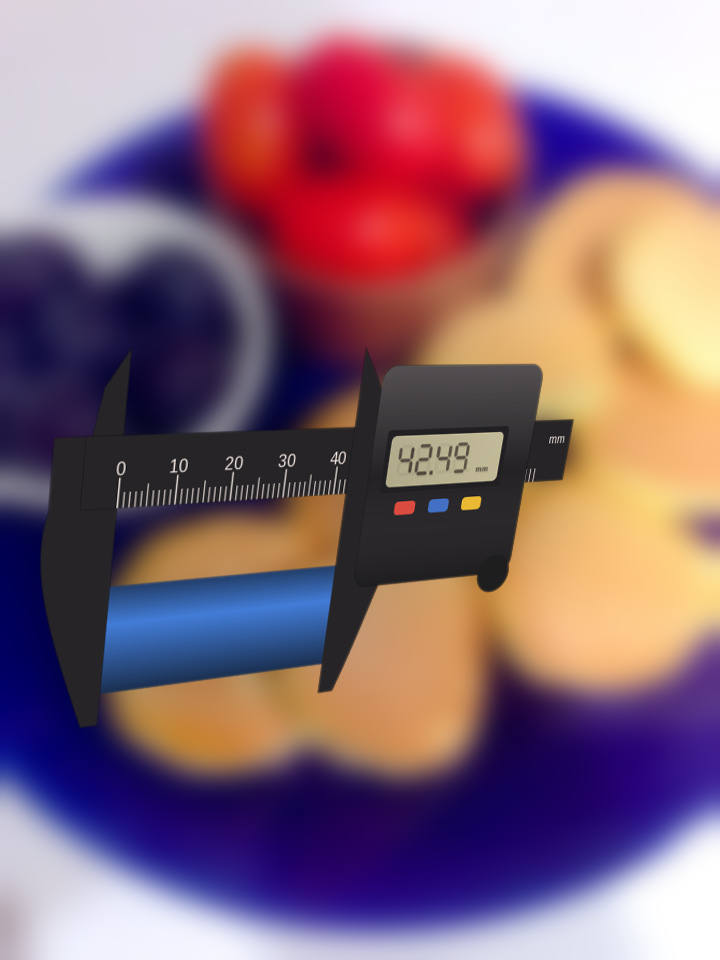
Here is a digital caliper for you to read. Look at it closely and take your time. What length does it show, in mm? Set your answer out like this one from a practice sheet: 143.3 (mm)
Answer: 42.49 (mm)
